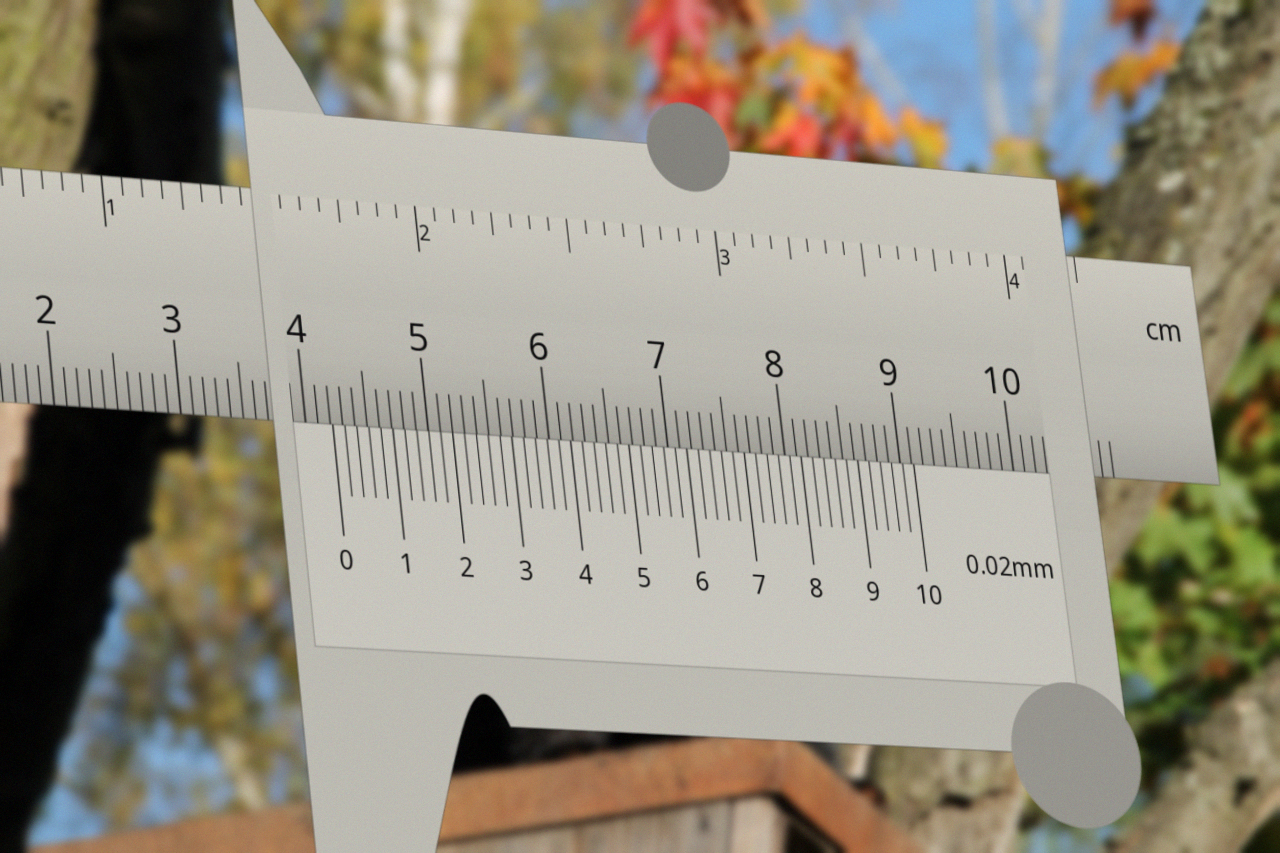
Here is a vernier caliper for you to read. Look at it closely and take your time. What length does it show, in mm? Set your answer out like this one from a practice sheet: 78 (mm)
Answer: 42.2 (mm)
